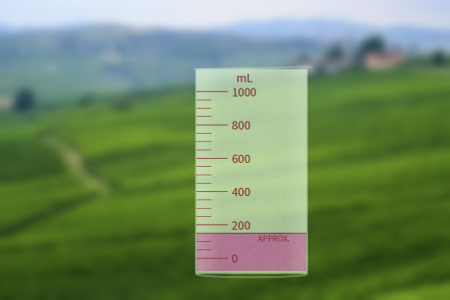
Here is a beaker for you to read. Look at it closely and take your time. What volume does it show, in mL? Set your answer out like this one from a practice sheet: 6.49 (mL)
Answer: 150 (mL)
